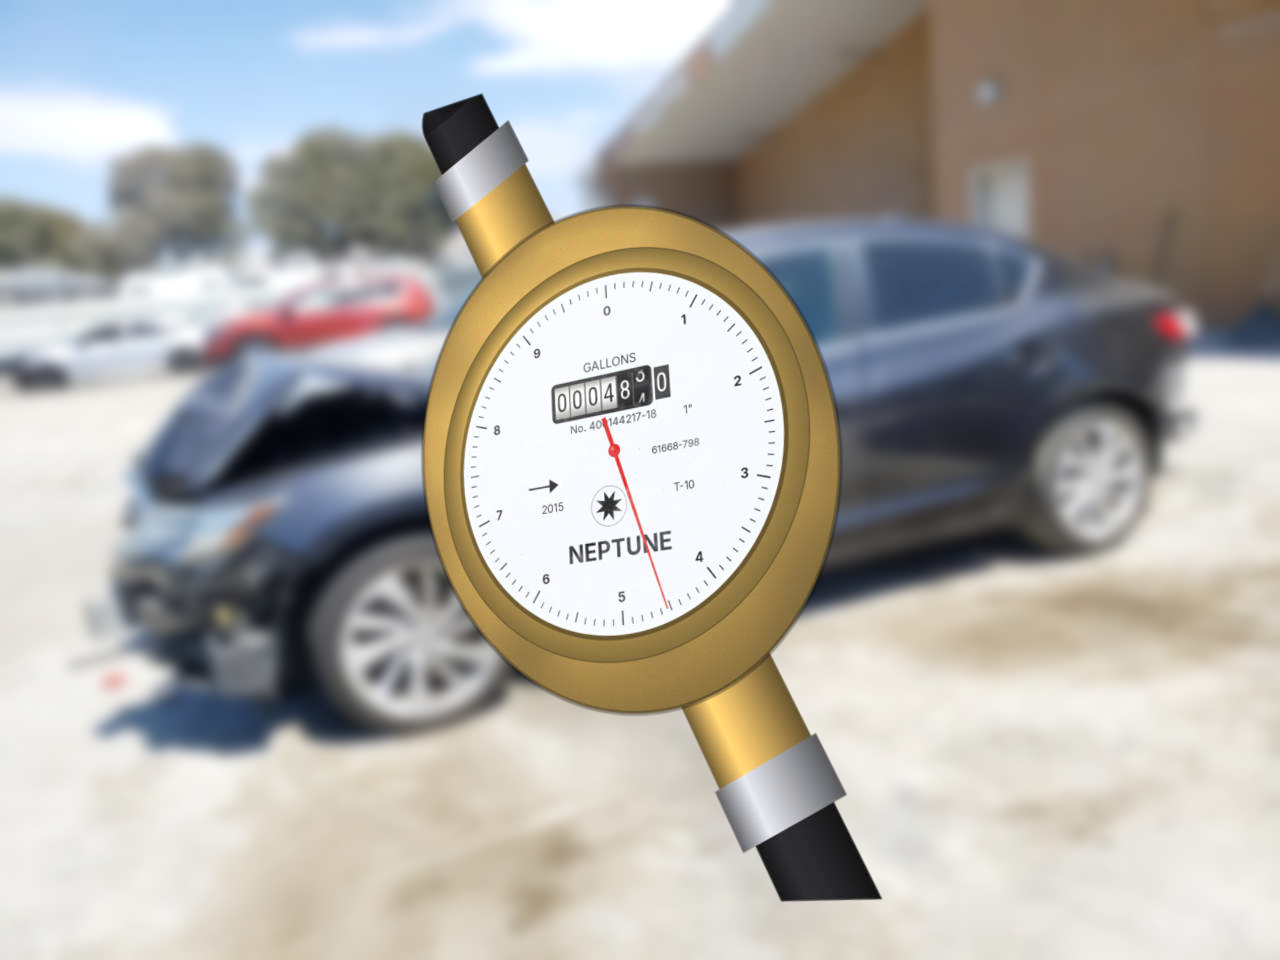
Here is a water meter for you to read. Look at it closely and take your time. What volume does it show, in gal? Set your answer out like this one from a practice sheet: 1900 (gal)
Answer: 4834.5 (gal)
